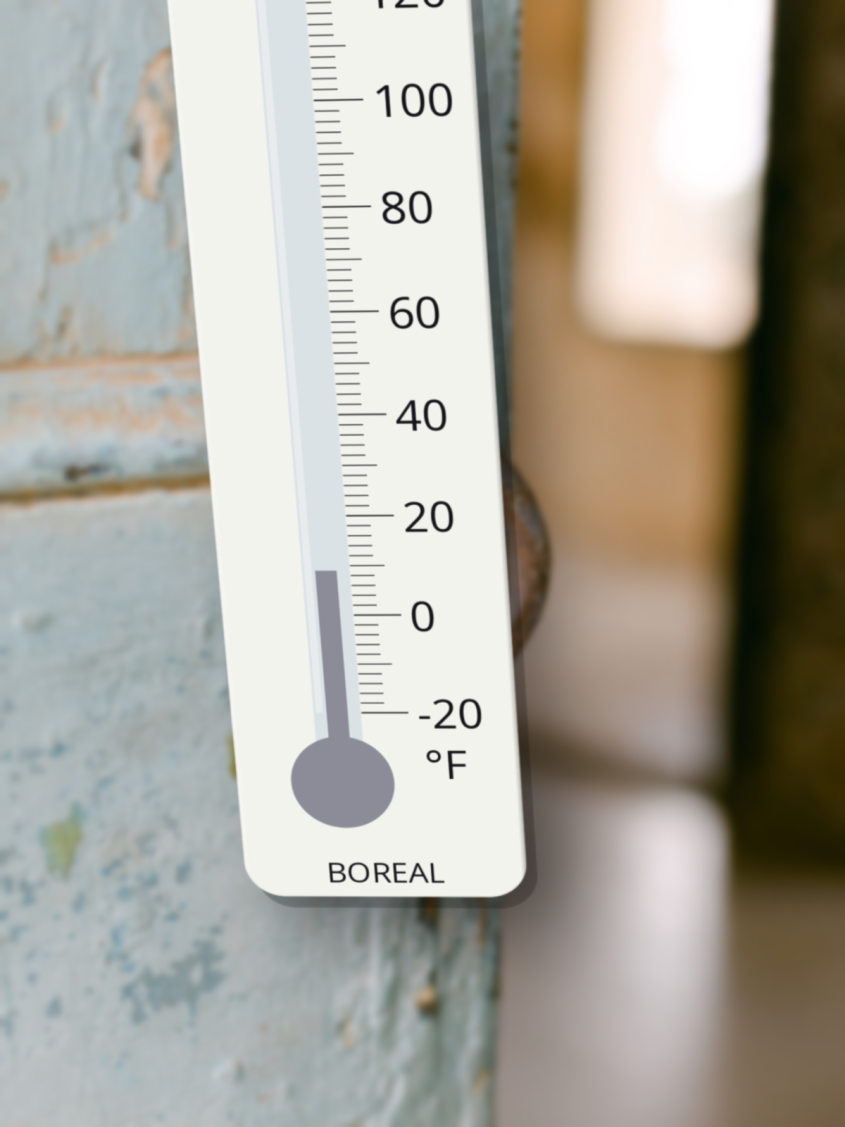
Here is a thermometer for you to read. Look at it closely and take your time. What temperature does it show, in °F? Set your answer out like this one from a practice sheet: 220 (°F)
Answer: 9 (°F)
